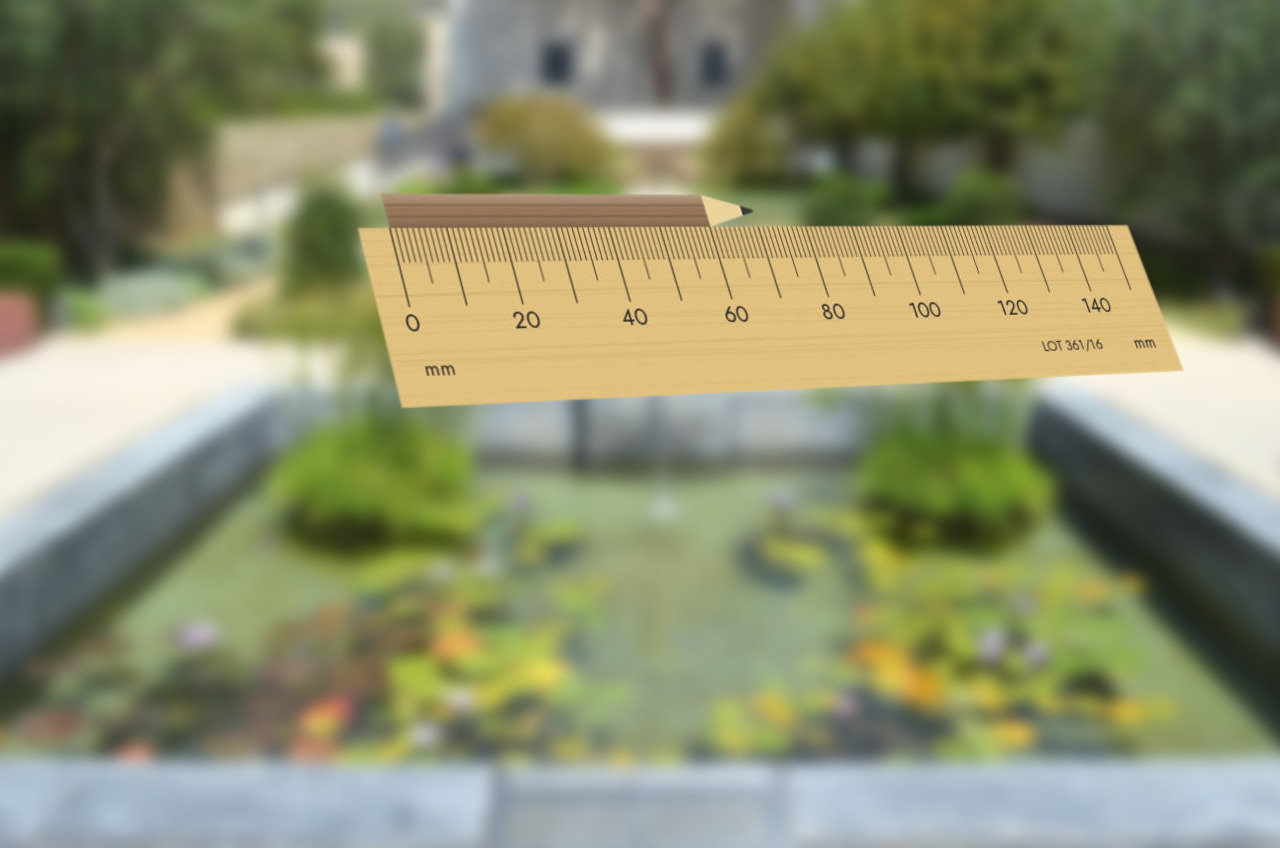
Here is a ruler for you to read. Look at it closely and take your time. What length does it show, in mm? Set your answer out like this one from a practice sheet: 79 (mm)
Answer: 70 (mm)
